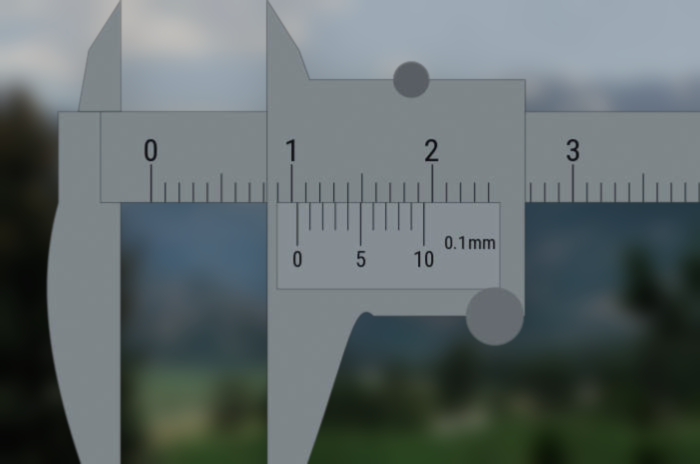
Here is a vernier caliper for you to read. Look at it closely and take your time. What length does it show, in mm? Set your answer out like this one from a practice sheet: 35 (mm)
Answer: 10.4 (mm)
